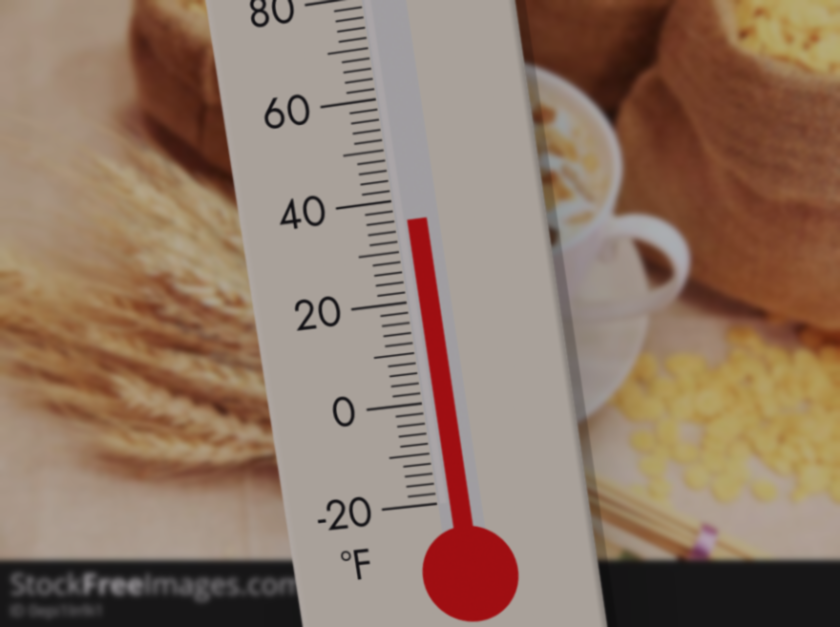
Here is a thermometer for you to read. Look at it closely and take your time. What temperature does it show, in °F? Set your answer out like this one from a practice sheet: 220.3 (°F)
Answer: 36 (°F)
